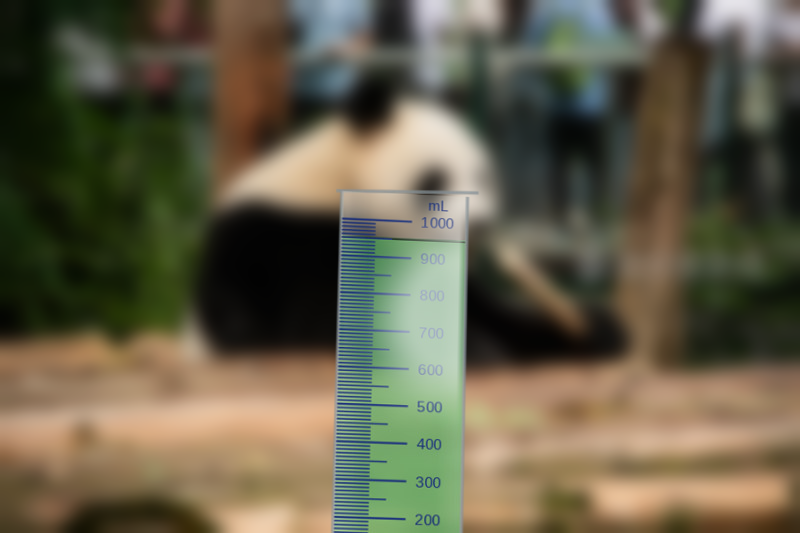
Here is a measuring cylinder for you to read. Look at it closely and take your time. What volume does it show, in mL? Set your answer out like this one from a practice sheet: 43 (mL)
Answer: 950 (mL)
